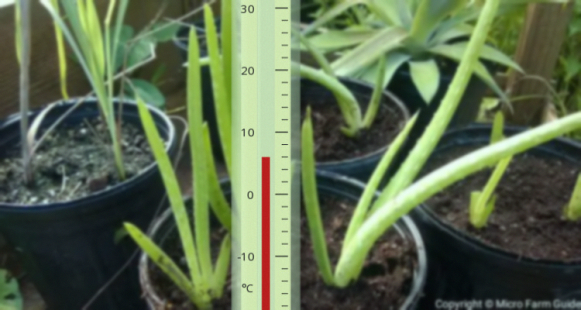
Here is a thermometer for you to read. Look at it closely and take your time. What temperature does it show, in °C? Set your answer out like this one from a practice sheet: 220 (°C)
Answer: 6 (°C)
